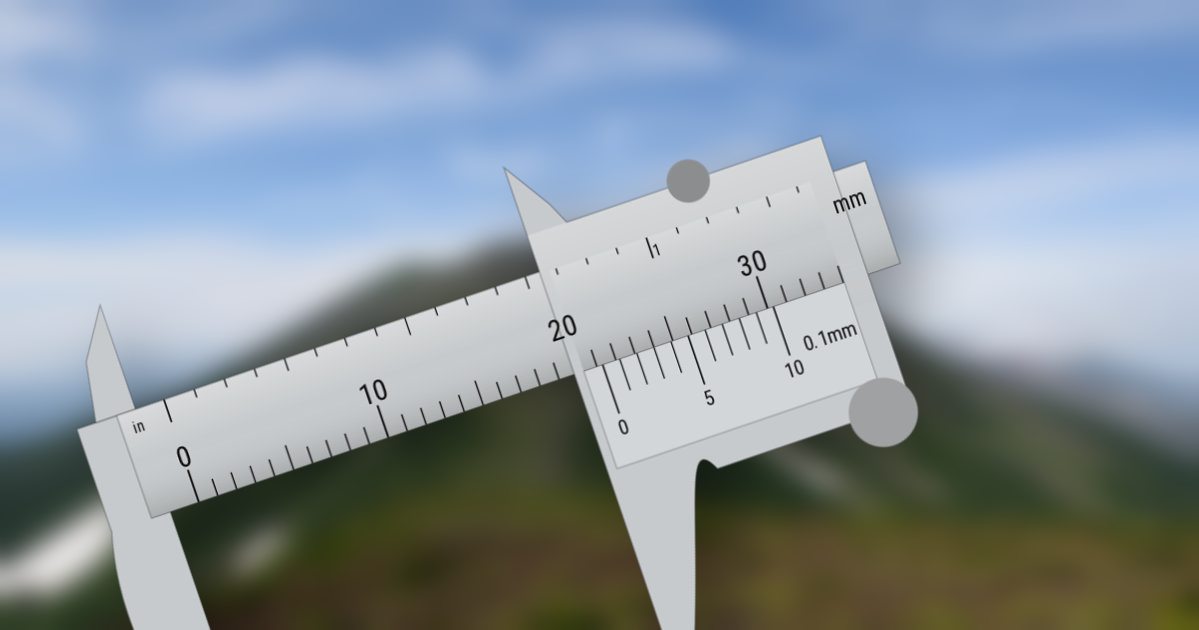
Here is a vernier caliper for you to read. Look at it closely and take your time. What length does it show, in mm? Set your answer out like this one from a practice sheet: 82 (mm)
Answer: 21.3 (mm)
